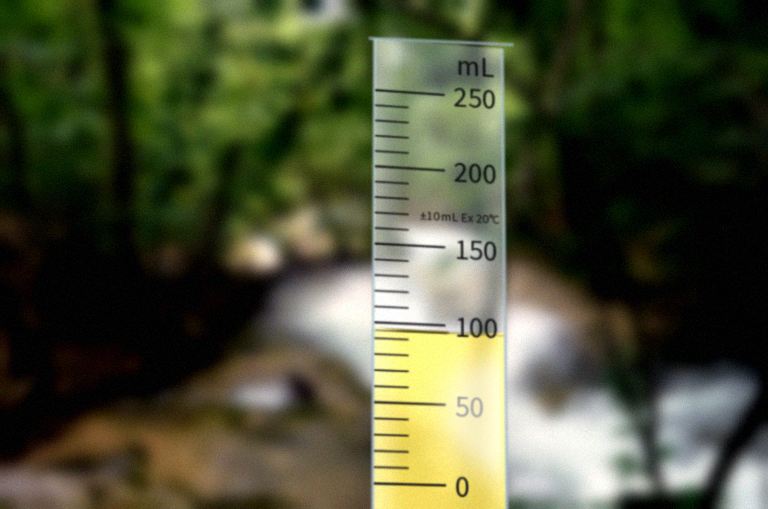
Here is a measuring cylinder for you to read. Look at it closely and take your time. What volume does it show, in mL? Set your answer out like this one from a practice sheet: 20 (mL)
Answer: 95 (mL)
